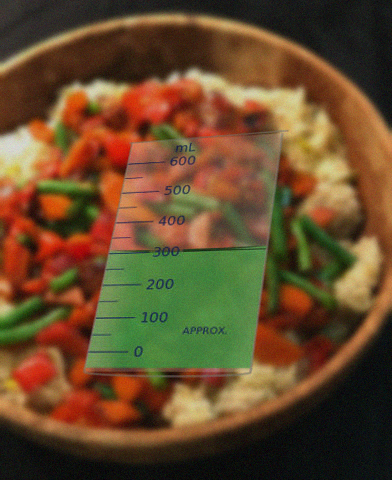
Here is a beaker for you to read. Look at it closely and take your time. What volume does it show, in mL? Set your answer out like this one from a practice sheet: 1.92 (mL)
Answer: 300 (mL)
